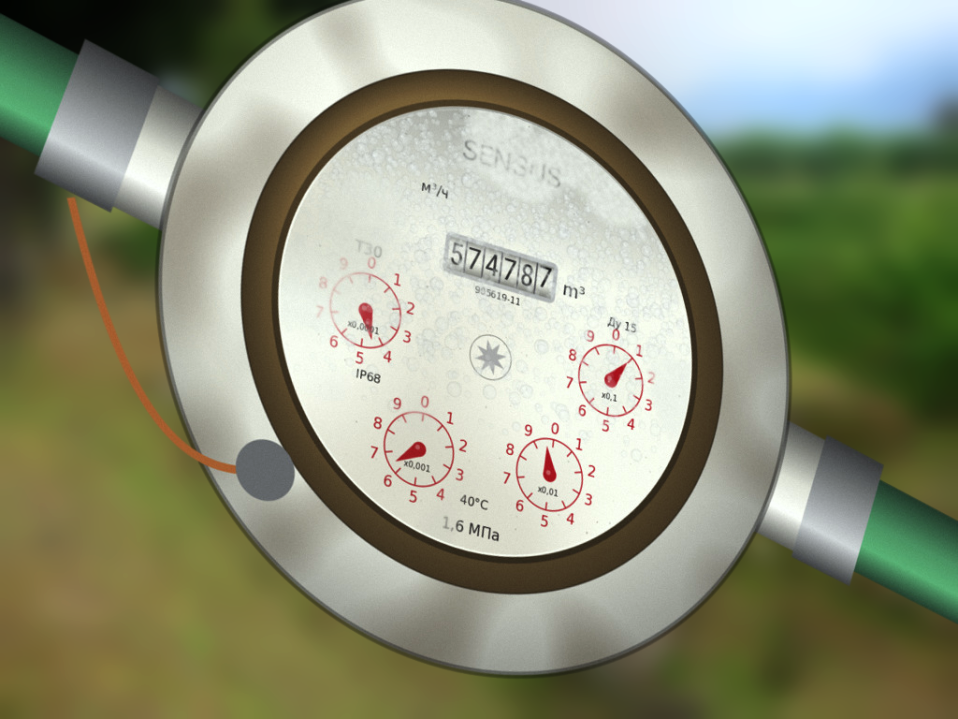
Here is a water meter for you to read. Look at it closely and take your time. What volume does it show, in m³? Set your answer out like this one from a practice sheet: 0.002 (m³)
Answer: 574787.0964 (m³)
